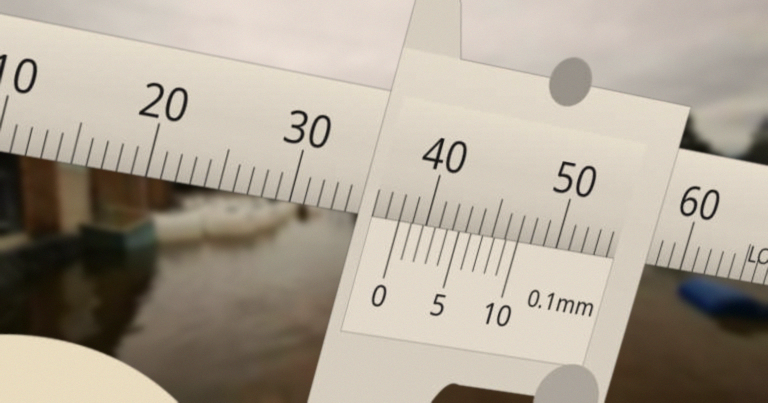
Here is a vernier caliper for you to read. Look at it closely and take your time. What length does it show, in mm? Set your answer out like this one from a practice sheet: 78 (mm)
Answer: 38.0 (mm)
